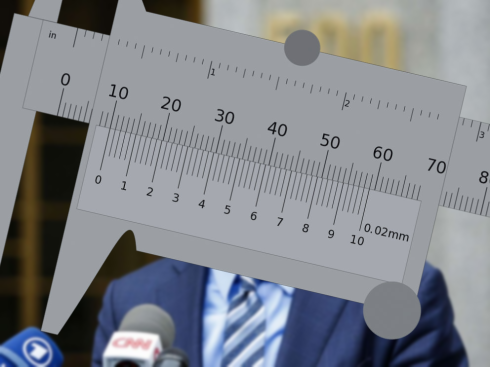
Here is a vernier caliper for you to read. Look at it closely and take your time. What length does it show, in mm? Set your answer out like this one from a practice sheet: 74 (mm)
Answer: 10.0 (mm)
